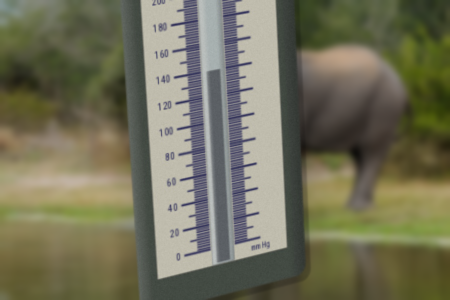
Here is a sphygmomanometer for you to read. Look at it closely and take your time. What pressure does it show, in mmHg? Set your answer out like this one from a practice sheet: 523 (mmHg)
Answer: 140 (mmHg)
